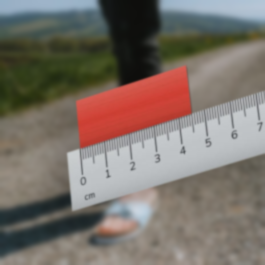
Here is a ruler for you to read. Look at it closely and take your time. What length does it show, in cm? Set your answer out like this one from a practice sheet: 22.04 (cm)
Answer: 4.5 (cm)
